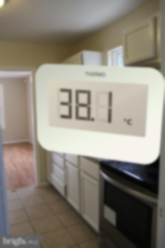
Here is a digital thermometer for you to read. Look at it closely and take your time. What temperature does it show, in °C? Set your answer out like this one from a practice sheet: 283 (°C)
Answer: 38.1 (°C)
